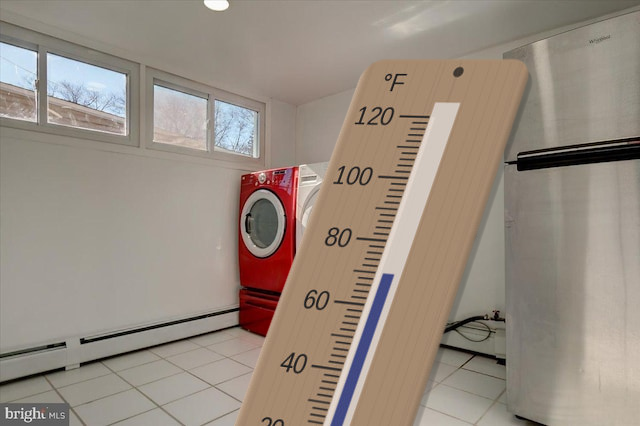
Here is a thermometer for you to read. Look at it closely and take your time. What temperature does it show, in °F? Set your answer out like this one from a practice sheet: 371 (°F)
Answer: 70 (°F)
